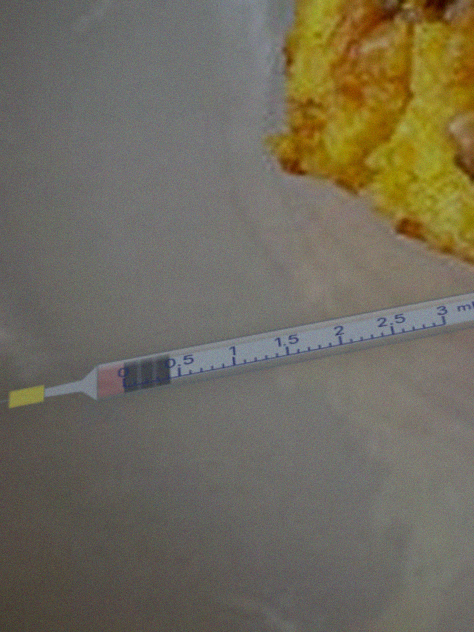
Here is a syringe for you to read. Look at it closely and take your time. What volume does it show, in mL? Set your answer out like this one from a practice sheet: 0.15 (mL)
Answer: 0 (mL)
